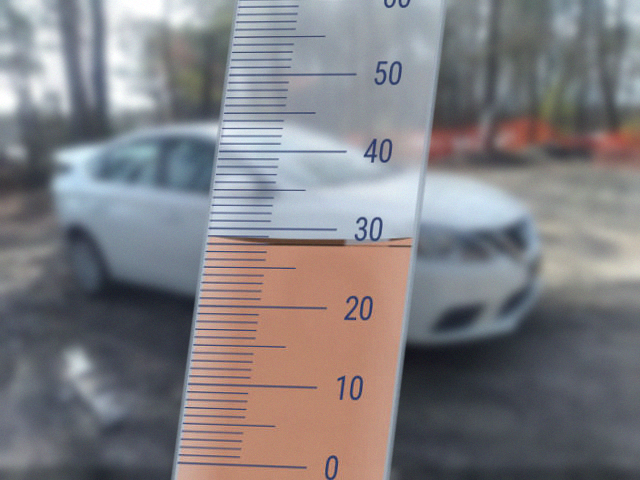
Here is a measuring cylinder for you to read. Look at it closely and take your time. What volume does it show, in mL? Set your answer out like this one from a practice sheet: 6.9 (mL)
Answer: 28 (mL)
